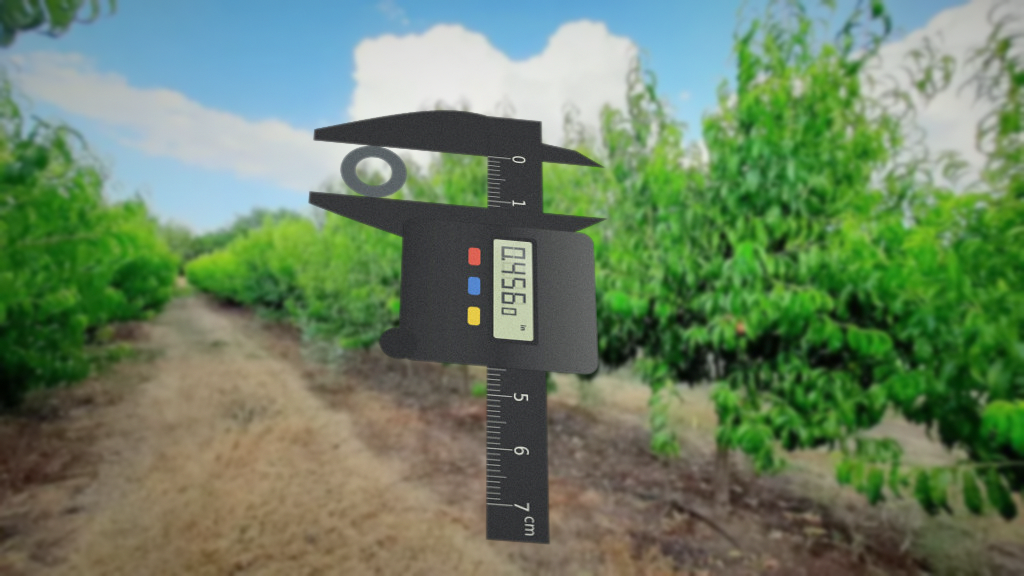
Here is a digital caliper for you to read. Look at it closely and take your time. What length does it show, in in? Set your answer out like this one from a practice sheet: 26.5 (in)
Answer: 0.4560 (in)
